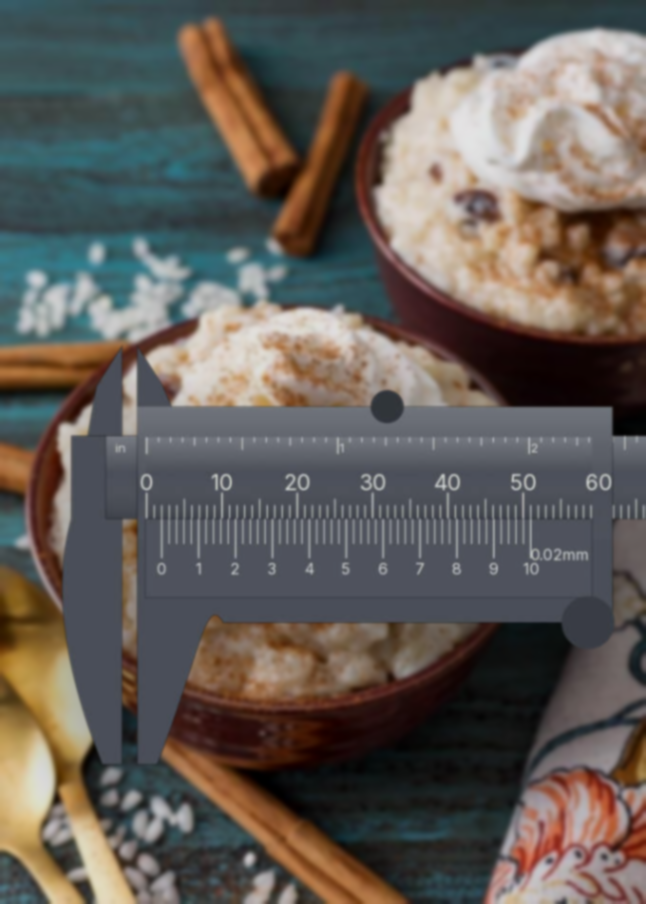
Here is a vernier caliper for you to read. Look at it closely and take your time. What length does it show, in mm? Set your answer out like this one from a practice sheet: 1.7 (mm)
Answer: 2.0 (mm)
